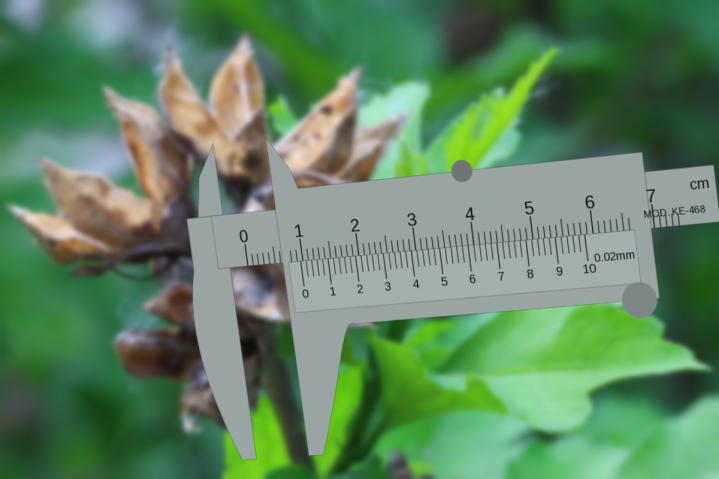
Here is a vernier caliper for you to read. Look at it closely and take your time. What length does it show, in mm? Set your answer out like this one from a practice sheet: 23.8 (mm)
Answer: 9.6 (mm)
